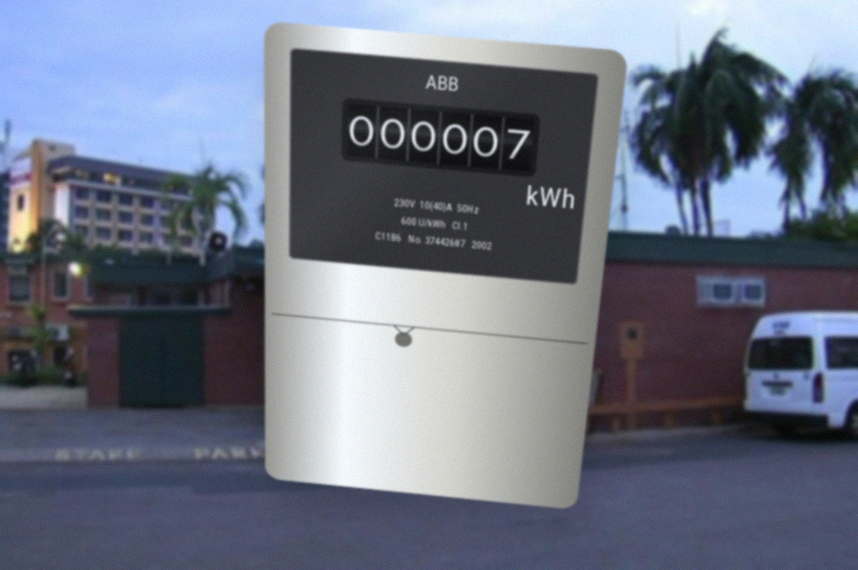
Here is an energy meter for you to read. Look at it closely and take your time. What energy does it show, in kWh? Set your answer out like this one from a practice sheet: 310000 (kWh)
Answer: 7 (kWh)
